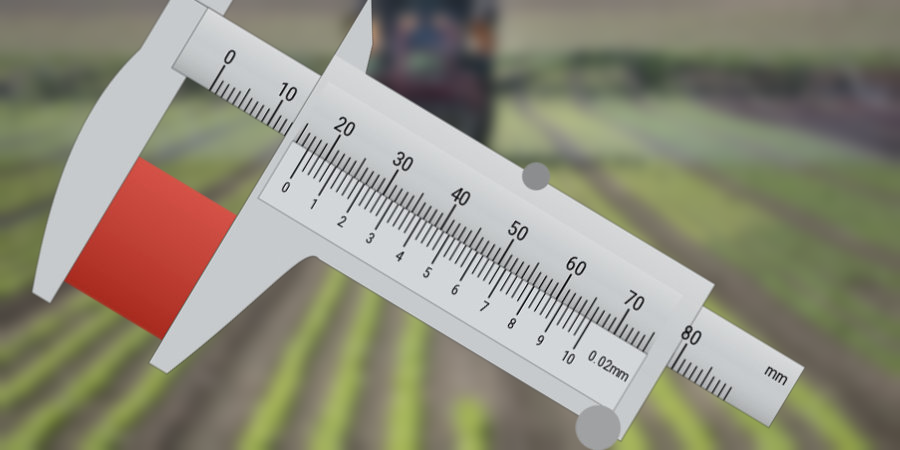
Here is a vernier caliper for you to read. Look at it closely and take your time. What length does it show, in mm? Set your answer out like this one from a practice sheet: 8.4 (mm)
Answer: 17.0 (mm)
